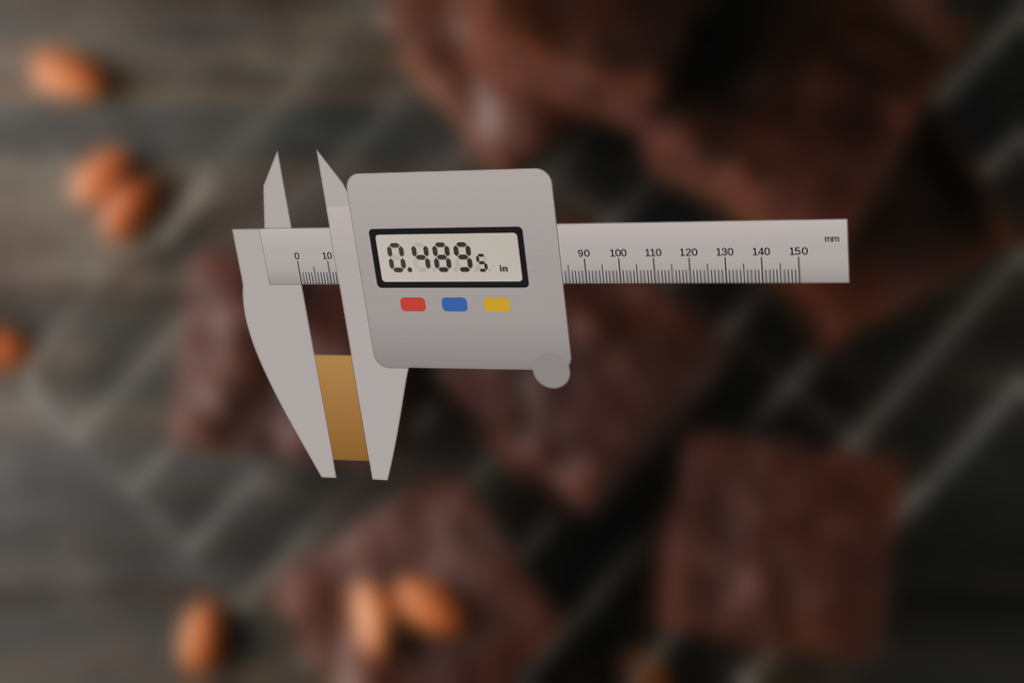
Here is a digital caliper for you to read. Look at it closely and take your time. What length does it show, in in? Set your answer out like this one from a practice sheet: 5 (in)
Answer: 0.4895 (in)
